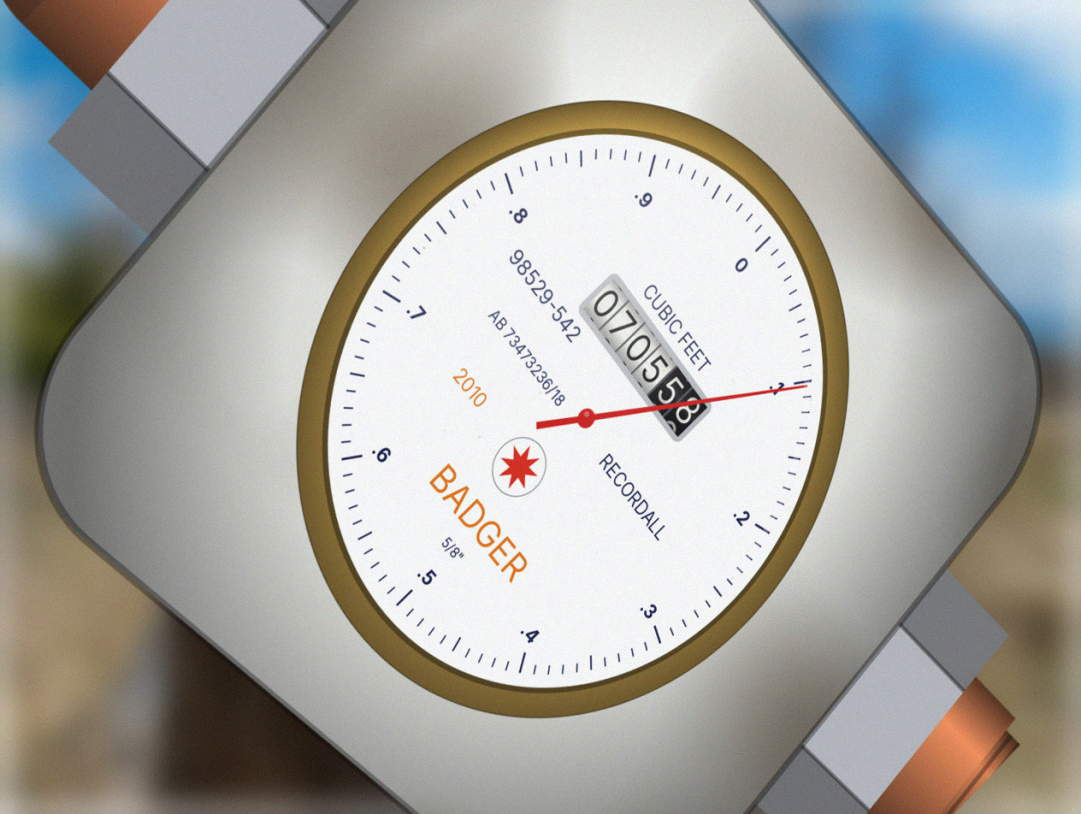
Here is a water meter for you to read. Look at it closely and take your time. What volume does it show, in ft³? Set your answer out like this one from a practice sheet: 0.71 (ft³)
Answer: 70558.10 (ft³)
